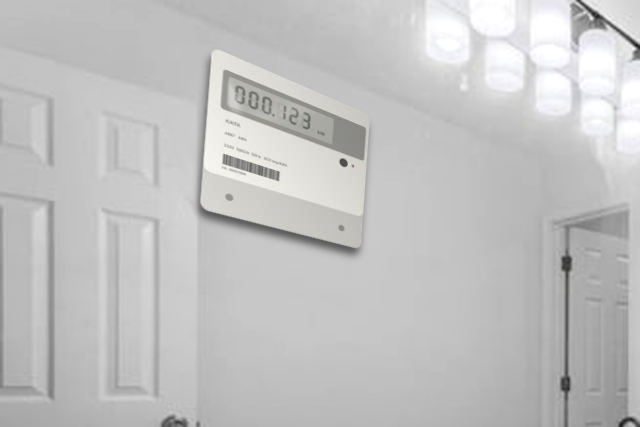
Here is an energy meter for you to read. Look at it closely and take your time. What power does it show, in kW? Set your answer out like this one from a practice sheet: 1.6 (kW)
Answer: 0.123 (kW)
